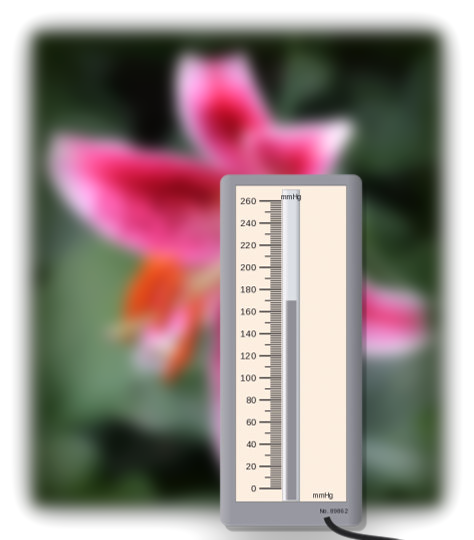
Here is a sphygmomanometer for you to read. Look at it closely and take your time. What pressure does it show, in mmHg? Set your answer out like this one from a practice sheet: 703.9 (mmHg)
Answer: 170 (mmHg)
